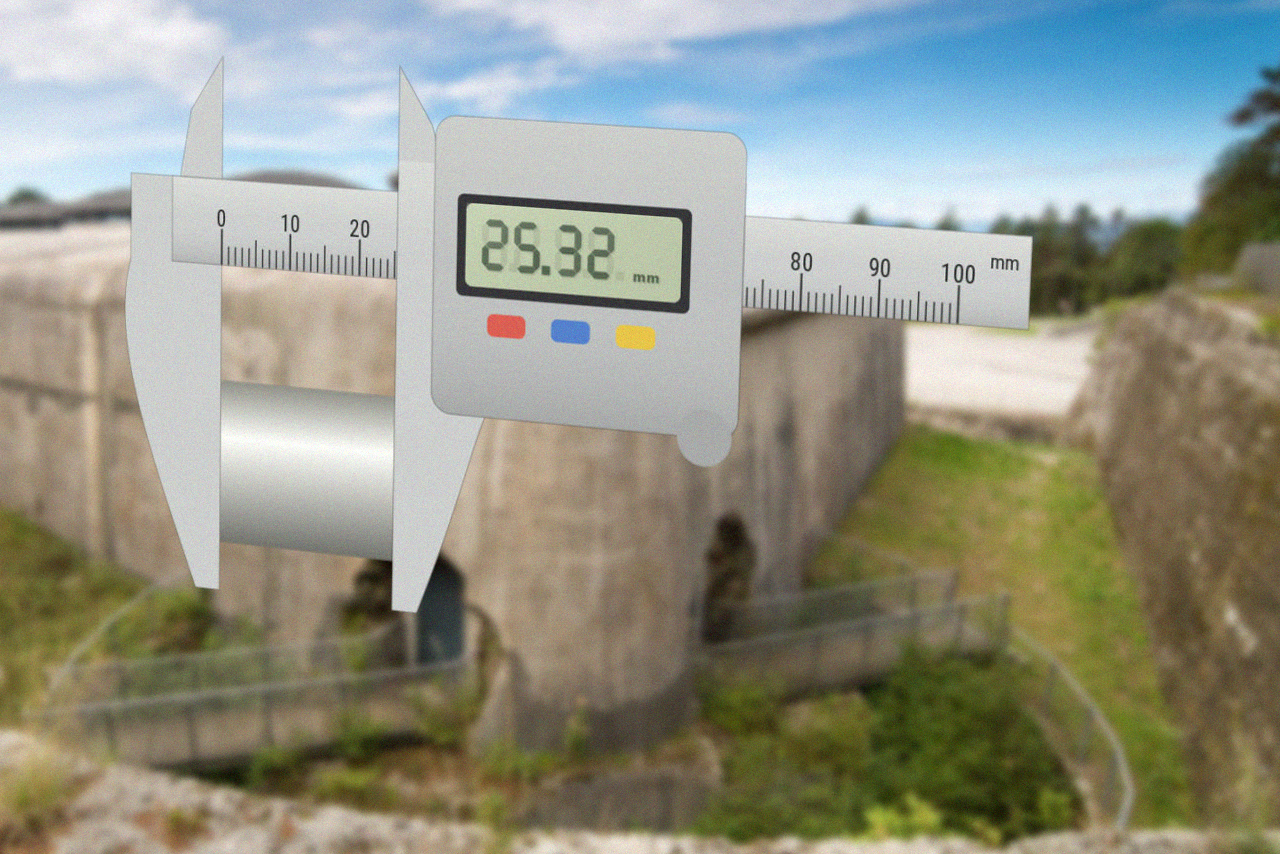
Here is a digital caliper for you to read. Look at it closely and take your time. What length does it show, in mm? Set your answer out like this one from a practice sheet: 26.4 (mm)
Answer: 25.32 (mm)
